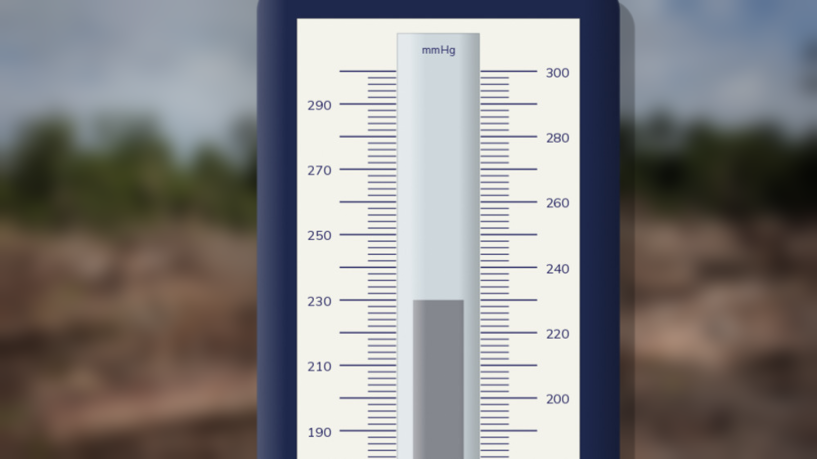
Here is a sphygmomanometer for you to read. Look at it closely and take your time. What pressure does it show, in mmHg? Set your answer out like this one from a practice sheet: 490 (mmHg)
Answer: 230 (mmHg)
